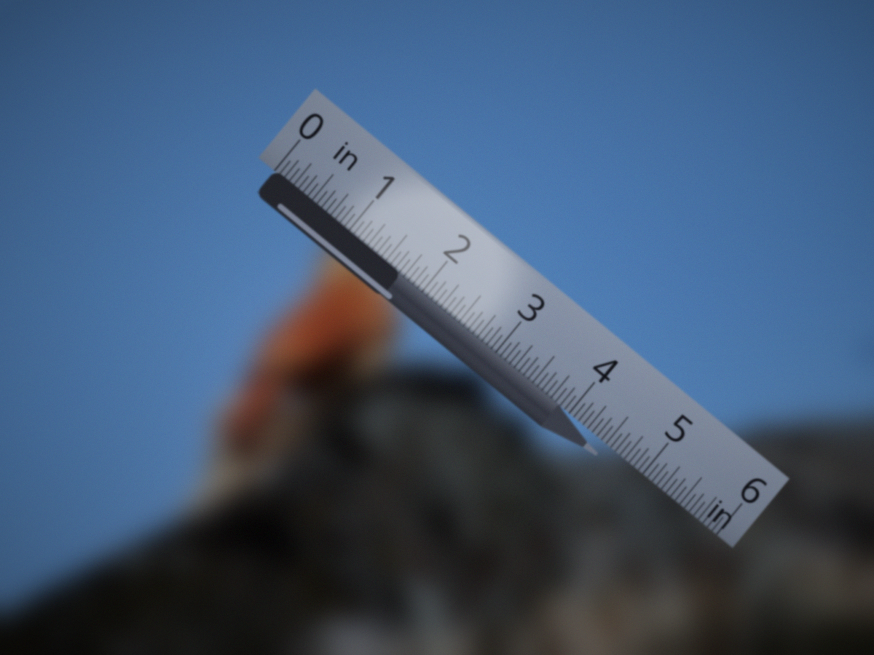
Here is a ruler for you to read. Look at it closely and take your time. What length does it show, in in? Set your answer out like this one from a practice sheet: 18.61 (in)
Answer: 4.5 (in)
